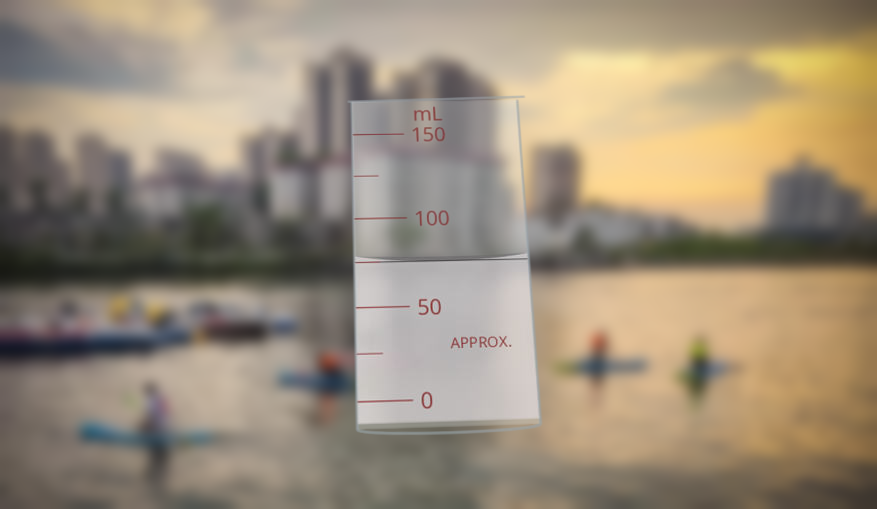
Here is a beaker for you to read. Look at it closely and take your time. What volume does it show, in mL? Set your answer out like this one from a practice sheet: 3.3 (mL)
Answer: 75 (mL)
